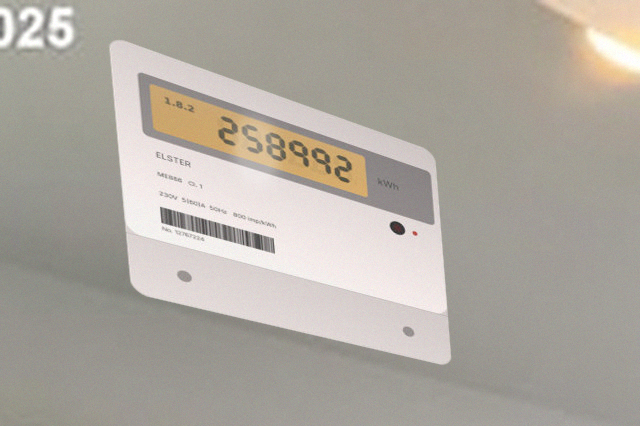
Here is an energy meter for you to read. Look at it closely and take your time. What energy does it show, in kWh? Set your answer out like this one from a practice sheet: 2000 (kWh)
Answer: 258992 (kWh)
